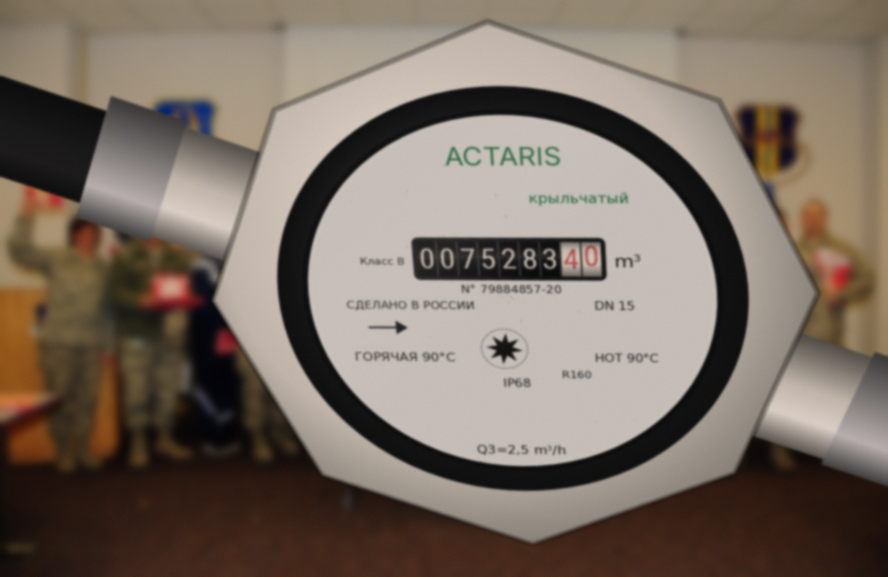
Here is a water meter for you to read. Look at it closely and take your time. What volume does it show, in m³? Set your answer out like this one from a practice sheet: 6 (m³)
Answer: 75283.40 (m³)
